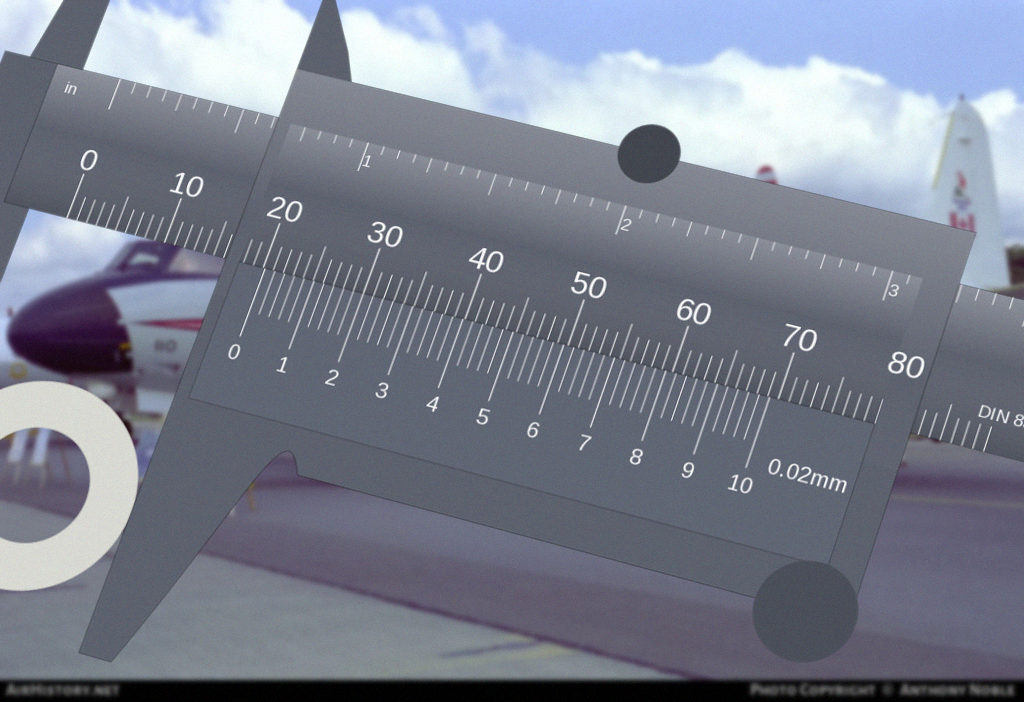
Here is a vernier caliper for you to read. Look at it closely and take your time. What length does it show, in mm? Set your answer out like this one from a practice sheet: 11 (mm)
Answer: 20.2 (mm)
